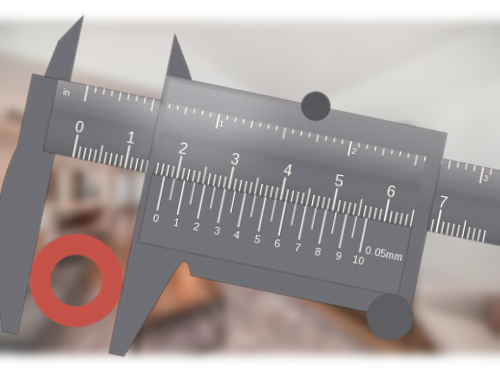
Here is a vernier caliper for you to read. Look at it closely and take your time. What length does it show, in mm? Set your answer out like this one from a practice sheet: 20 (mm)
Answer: 17.6 (mm)
